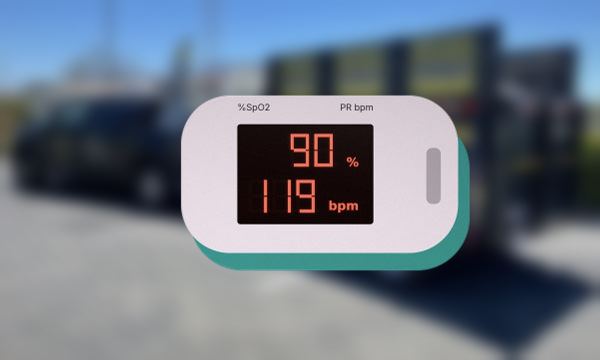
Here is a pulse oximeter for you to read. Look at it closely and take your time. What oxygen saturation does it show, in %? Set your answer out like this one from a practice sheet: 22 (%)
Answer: 90 (%)
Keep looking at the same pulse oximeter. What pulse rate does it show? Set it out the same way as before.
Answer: 119 (bpm)
